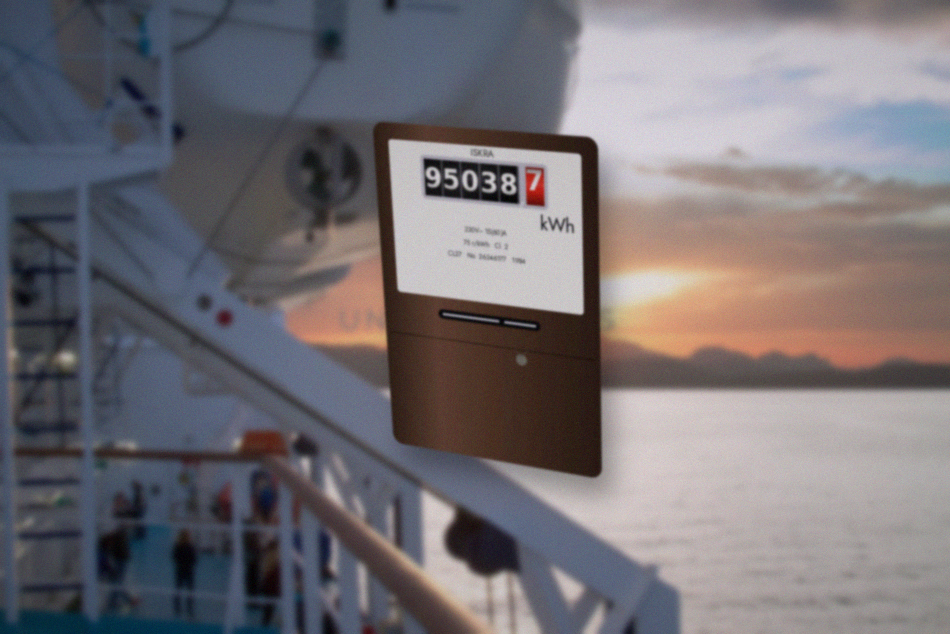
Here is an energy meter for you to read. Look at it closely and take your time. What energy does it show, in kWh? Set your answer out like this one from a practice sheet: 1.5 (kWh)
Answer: 95038.7 (kWh)
